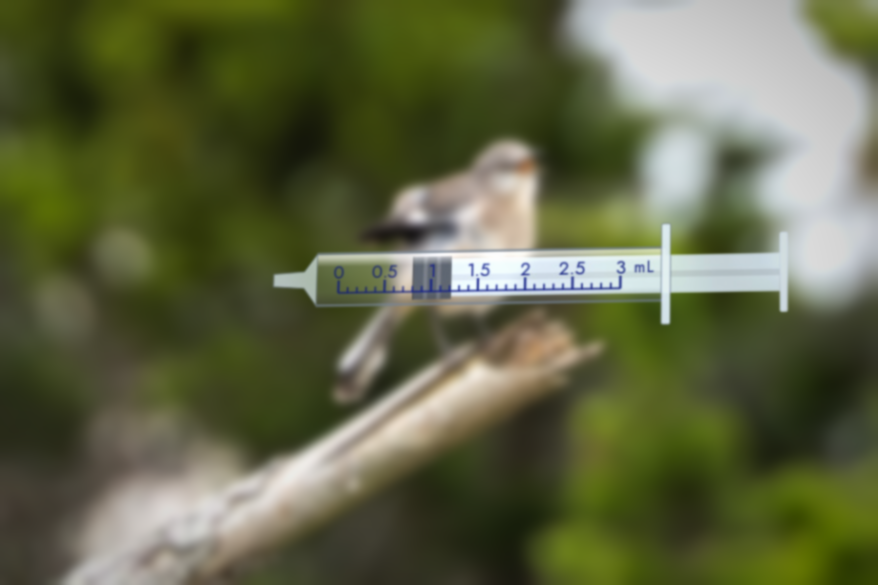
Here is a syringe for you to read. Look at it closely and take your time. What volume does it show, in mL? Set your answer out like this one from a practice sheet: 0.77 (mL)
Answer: 0.8 (mL)
